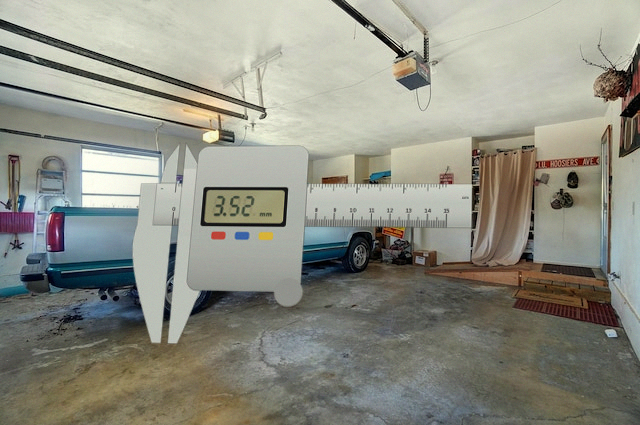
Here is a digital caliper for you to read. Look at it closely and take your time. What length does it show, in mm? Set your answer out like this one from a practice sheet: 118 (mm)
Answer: 3.52 (mm)
